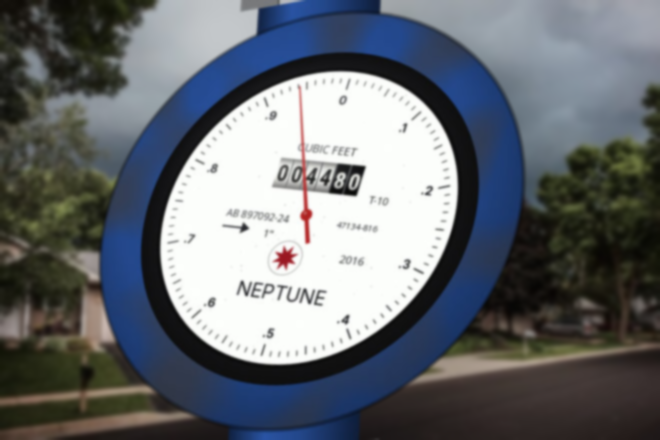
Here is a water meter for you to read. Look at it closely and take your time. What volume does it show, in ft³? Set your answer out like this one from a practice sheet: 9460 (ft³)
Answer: 4479.94 (ft³)
